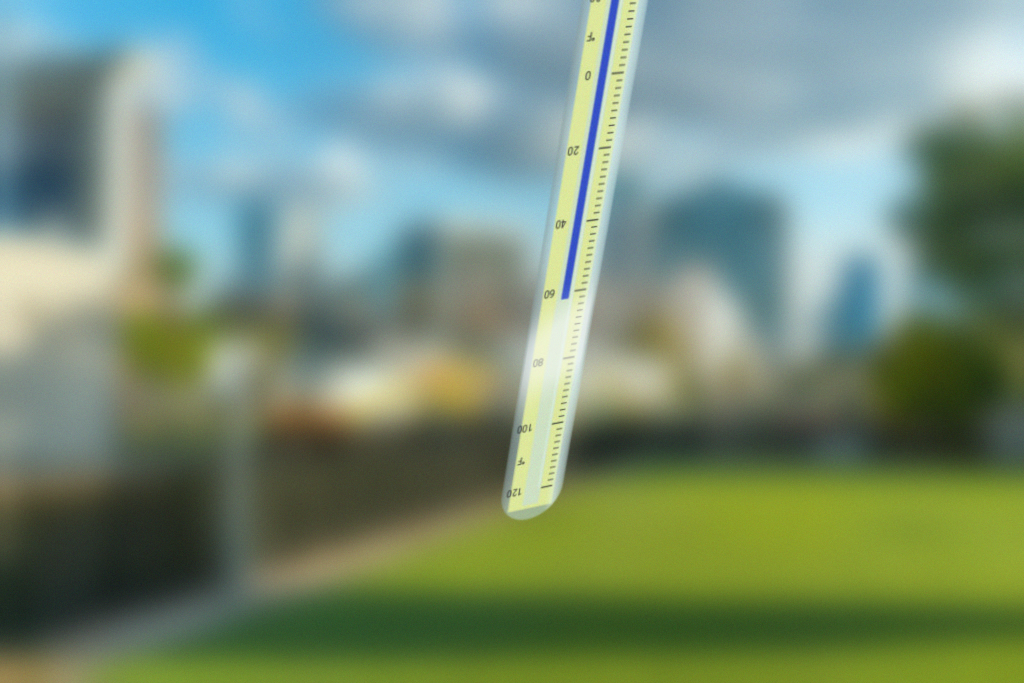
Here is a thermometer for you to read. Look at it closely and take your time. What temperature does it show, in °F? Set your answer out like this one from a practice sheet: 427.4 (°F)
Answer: 62 (°F)
